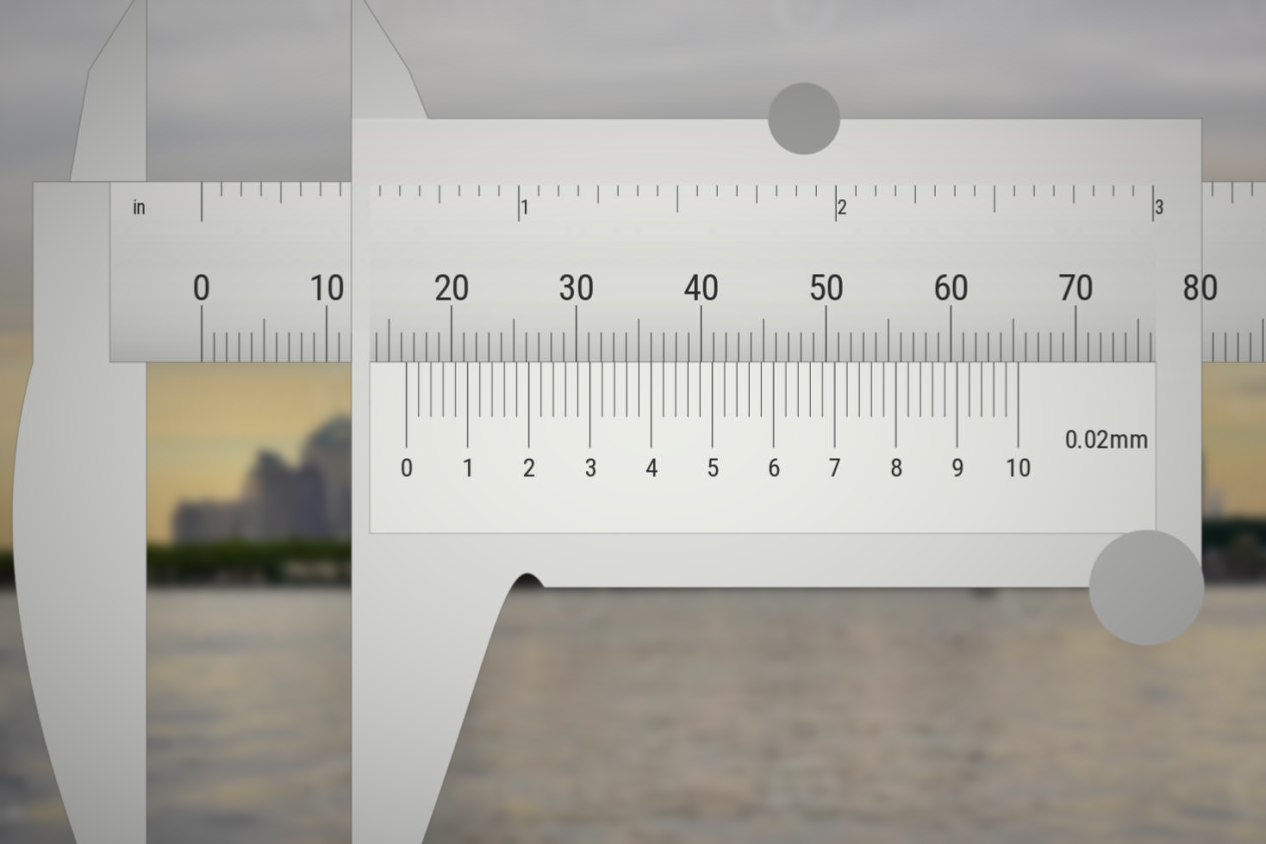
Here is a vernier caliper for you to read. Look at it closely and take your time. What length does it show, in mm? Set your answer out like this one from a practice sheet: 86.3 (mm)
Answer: 16.4 (mm)
